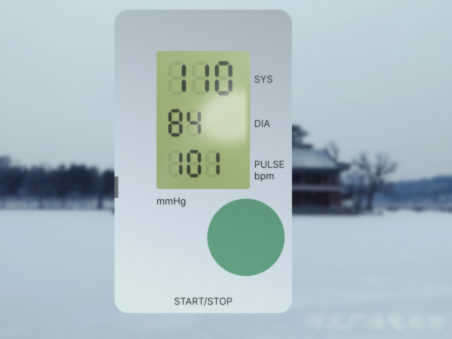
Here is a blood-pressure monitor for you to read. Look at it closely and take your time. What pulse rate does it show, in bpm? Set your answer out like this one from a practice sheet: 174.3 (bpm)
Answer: 101 (bpm)
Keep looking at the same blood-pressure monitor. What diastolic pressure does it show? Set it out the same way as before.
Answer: 84 (mmHg)
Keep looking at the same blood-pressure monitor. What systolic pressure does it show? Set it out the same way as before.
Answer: 110 (mmHg)
